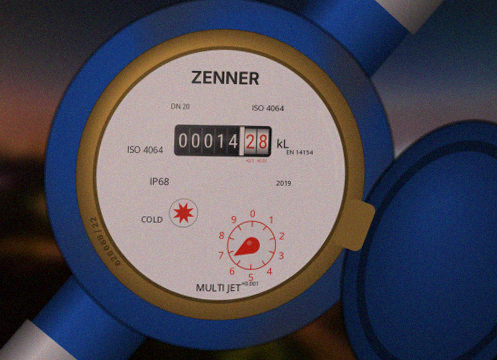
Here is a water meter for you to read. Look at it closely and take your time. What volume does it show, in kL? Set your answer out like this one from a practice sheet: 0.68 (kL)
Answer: 14.286 (kL)
